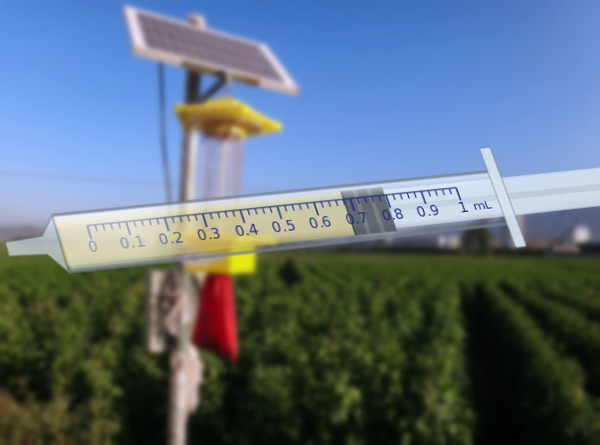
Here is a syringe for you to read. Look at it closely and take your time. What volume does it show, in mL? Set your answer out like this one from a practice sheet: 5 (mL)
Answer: 0.68 (mL)
